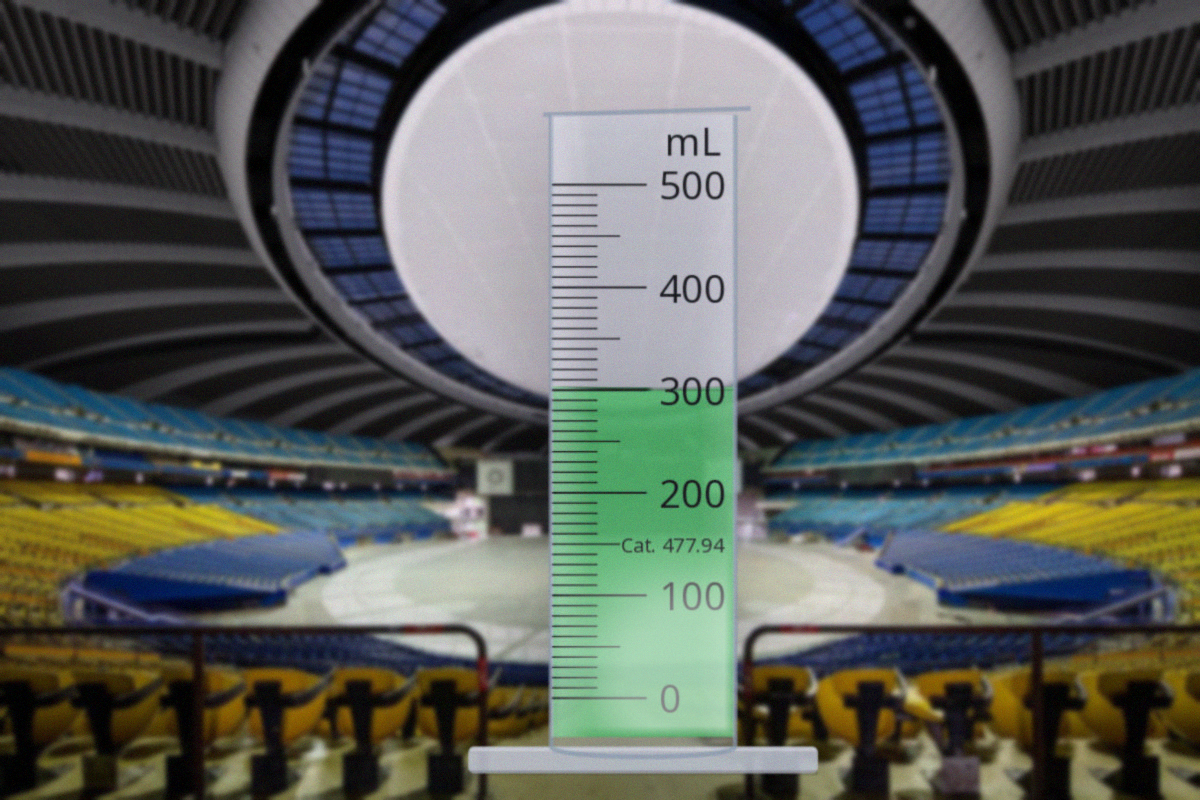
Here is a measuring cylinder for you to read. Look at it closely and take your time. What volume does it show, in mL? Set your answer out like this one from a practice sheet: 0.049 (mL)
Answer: 300 (mL)
